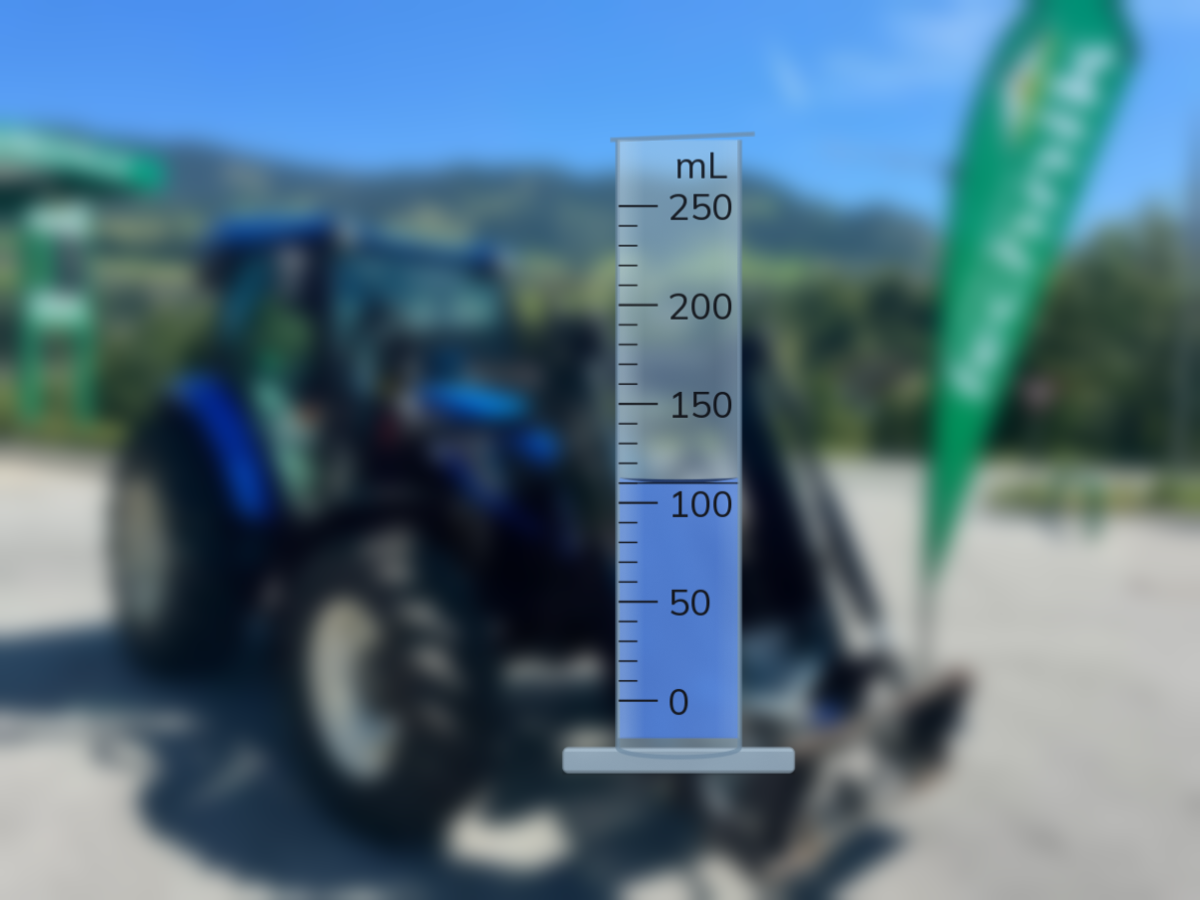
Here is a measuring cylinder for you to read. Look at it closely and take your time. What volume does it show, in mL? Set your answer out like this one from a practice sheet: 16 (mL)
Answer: 110 (mL)
